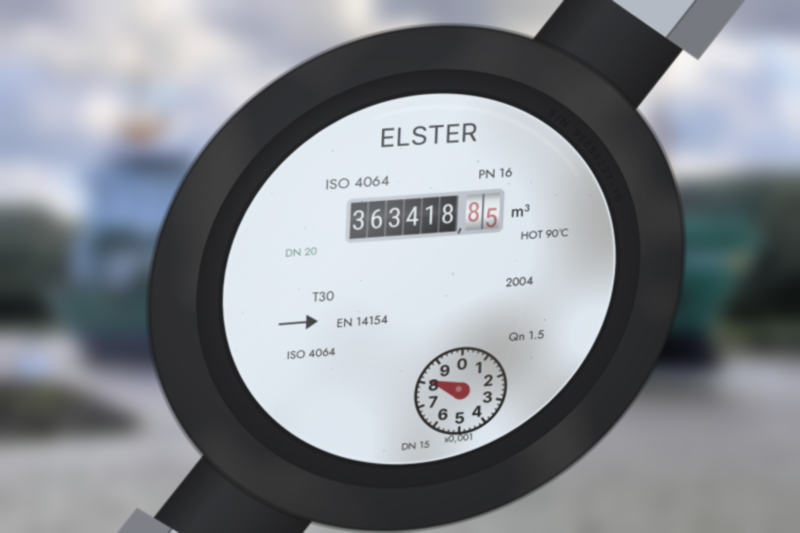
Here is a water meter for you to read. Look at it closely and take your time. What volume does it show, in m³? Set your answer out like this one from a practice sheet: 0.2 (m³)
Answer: 363418.848 (m³)
